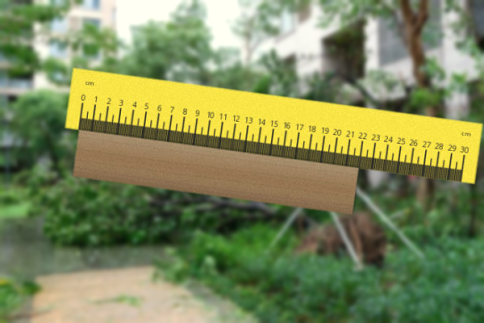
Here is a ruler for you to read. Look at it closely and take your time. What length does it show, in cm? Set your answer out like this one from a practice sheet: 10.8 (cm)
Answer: 22 (cm)
